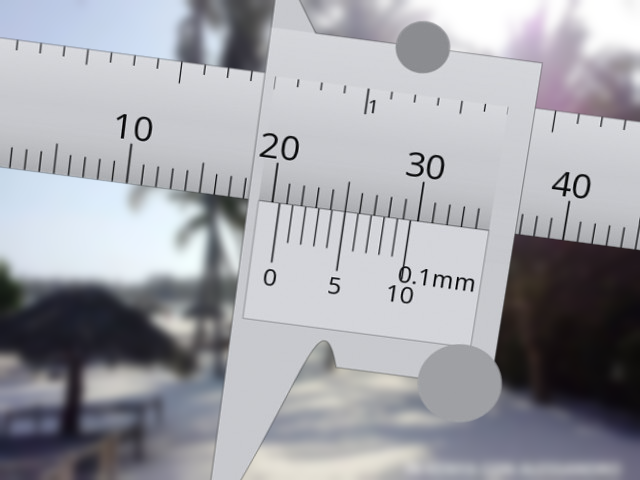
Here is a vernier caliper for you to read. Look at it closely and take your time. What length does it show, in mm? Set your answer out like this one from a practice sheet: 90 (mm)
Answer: 20.5 (mm)
